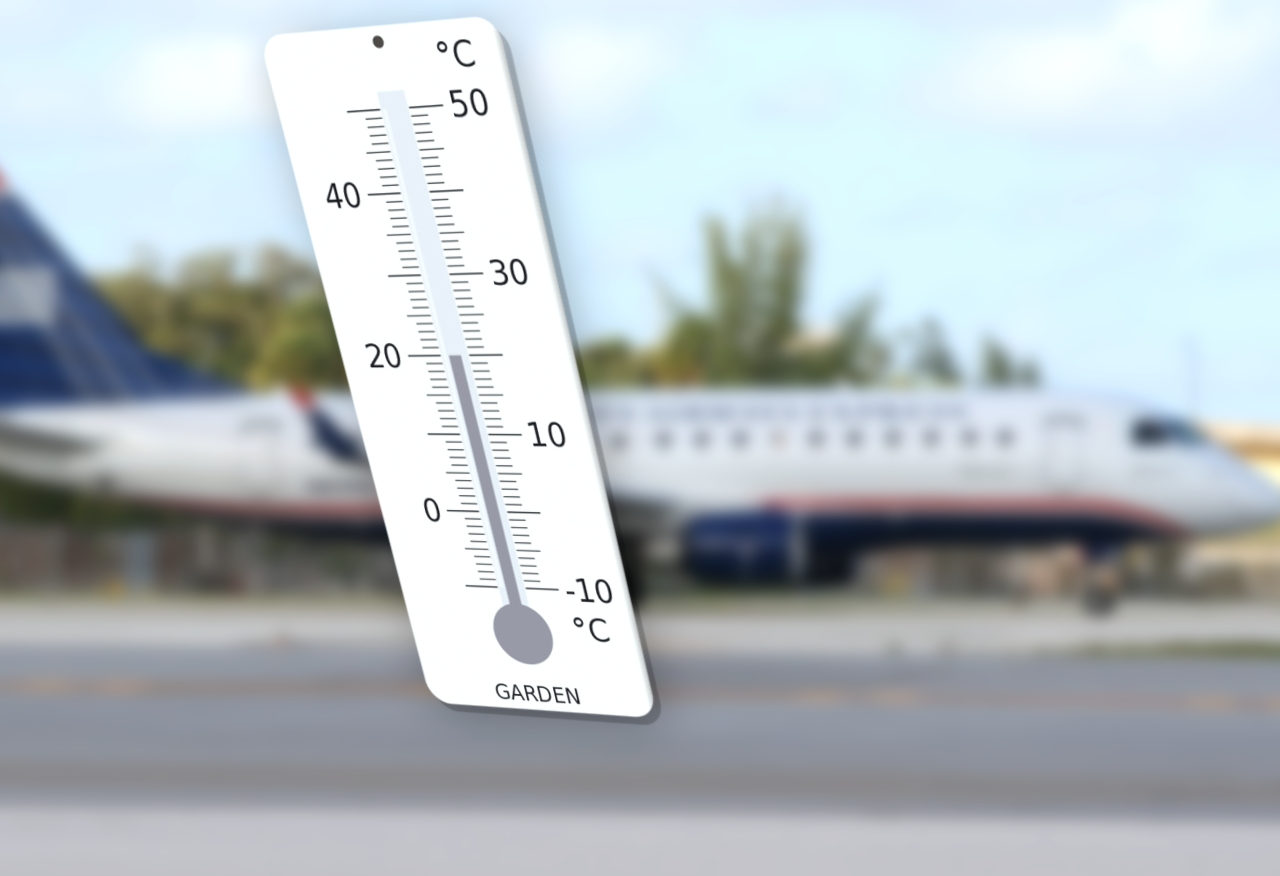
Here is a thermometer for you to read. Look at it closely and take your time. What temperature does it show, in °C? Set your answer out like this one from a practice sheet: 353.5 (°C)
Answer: 20 (°C)
